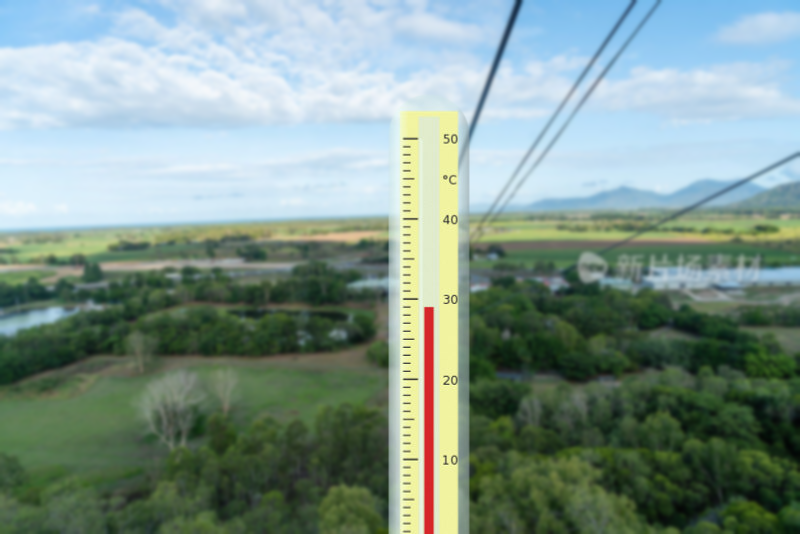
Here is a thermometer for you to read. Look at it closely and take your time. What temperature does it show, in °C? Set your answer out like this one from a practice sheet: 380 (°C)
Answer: 29 (°C)
